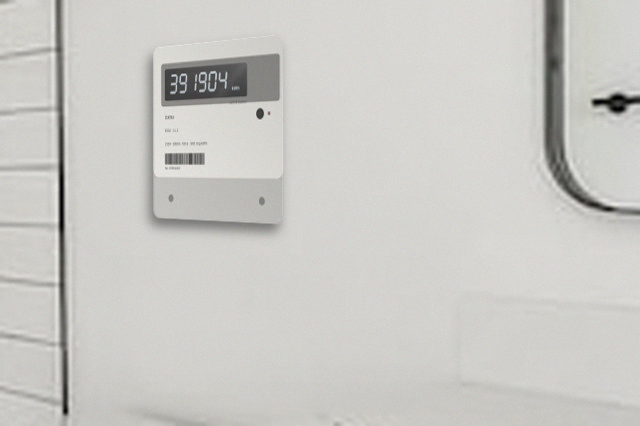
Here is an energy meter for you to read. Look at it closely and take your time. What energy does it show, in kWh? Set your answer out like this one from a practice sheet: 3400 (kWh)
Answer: 391904 (kWh)
